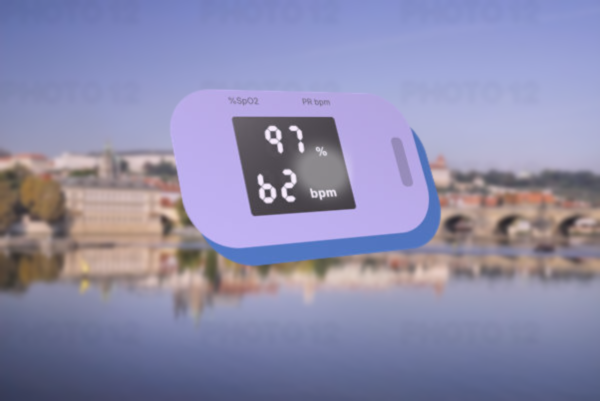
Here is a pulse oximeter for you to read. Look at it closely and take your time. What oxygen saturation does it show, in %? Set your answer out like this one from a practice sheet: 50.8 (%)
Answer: 97 (%)
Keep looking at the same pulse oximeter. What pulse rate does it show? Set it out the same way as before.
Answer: 62 (bpm)
